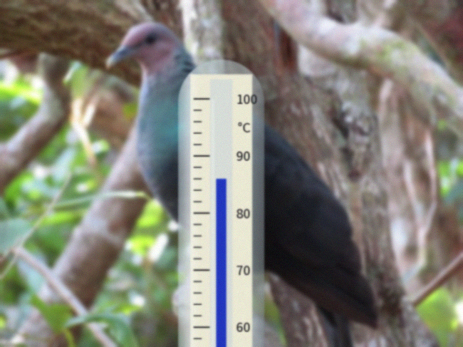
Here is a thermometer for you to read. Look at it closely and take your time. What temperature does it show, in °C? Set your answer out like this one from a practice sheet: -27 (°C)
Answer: 86 (°C)
